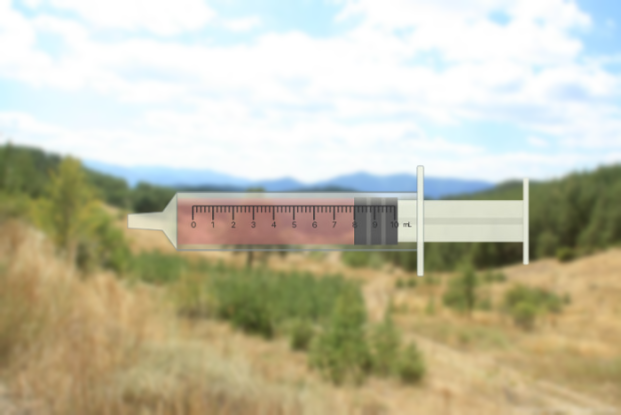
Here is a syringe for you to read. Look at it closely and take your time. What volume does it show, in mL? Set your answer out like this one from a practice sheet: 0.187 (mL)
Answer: 8 (mL)
